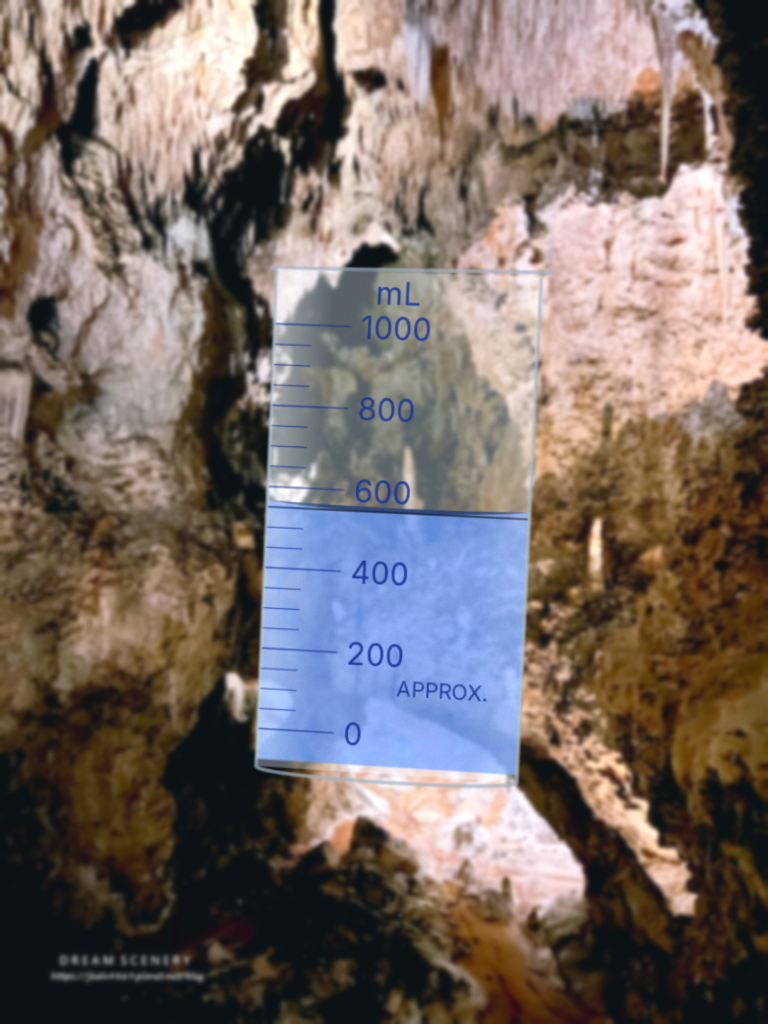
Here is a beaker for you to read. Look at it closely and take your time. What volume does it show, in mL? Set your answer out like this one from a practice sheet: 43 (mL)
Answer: 550 (mL)
